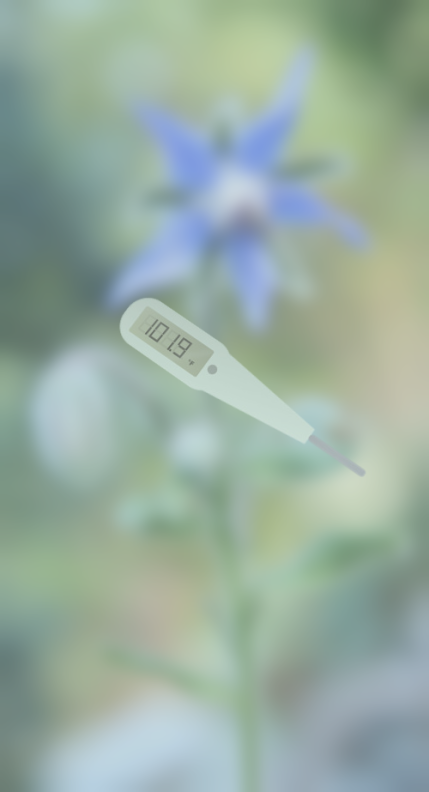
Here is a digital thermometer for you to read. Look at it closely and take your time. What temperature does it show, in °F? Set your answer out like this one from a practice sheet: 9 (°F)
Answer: 101.9 (°F)
